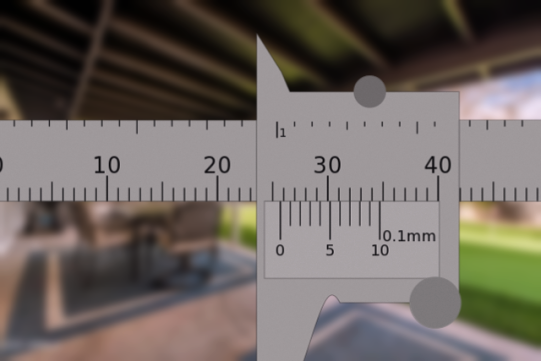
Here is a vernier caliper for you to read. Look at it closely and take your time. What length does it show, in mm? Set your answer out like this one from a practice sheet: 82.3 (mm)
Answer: 25.7 (mm)
